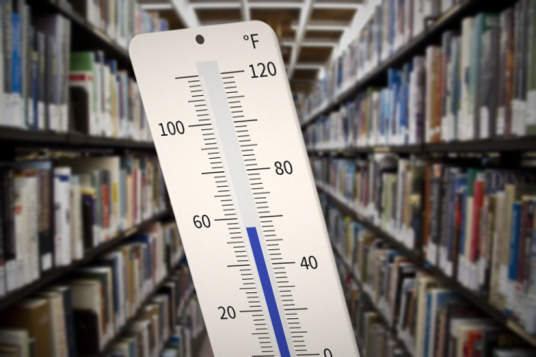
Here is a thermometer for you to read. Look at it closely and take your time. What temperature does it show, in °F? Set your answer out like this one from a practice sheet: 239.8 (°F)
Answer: 56 (°F)
